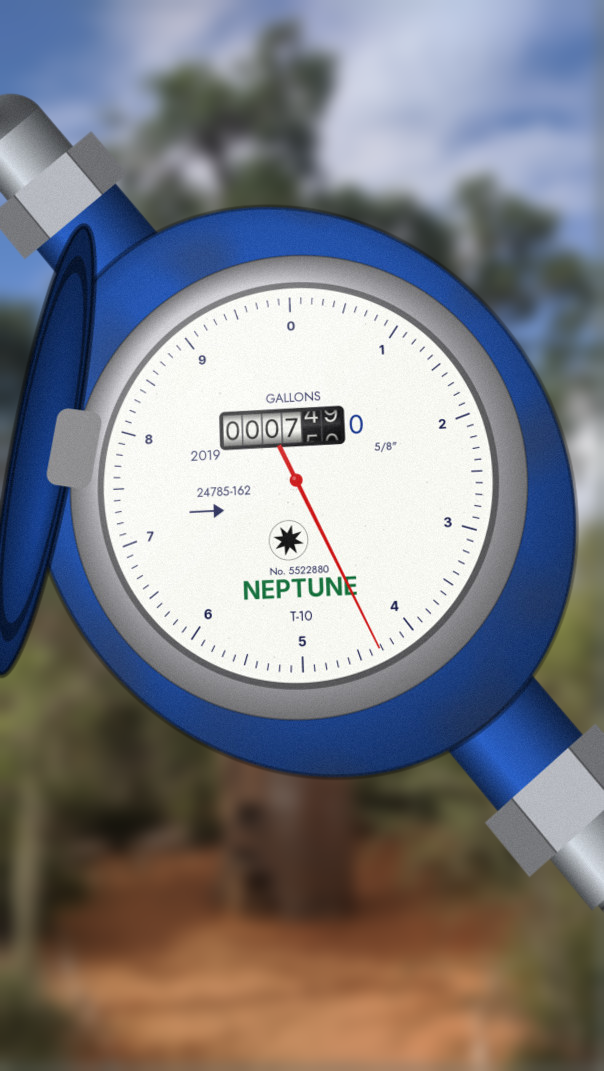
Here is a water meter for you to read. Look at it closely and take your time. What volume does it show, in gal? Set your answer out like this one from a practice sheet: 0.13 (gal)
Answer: 7494.3 (gal)
